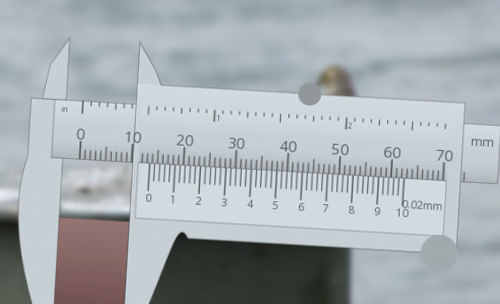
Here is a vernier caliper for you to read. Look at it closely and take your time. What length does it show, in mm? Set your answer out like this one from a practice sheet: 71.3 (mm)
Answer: 13.5 (mm)
